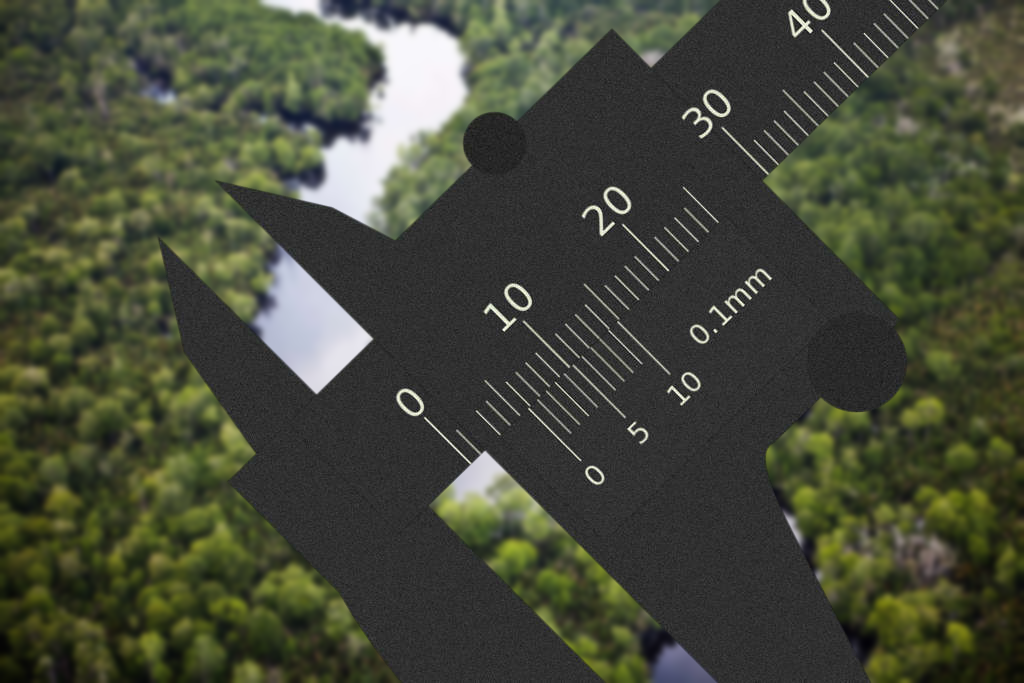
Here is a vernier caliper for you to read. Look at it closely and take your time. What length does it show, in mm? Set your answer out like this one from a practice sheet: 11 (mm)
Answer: 5.8 (mm)
